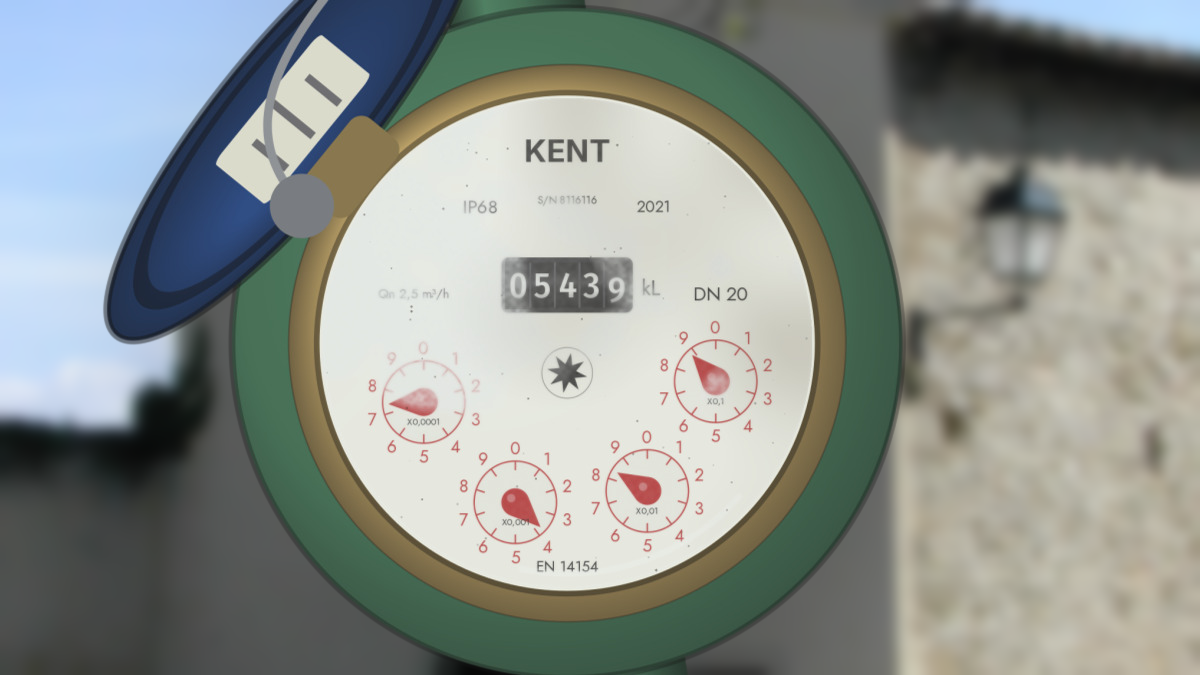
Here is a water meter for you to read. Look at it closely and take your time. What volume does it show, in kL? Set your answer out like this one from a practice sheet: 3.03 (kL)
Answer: 5438.8837 (kL)
